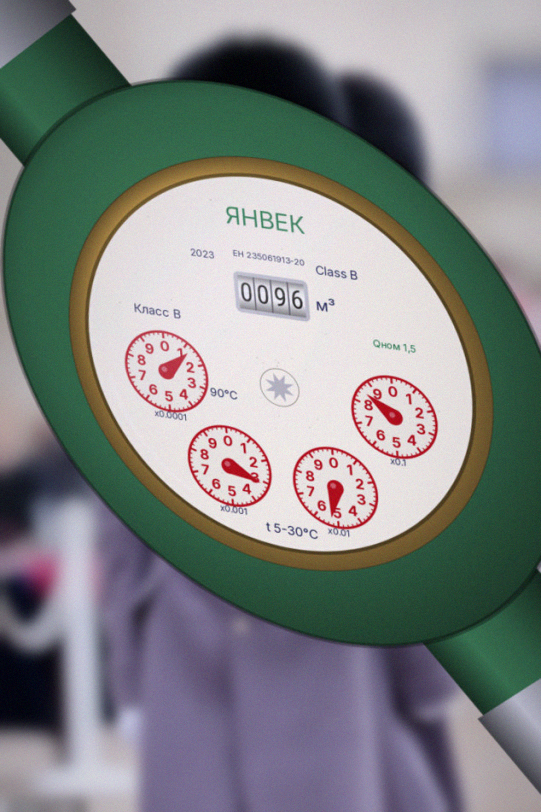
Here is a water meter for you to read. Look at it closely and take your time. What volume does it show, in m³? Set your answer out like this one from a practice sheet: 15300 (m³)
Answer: 96.8531 (m³)
